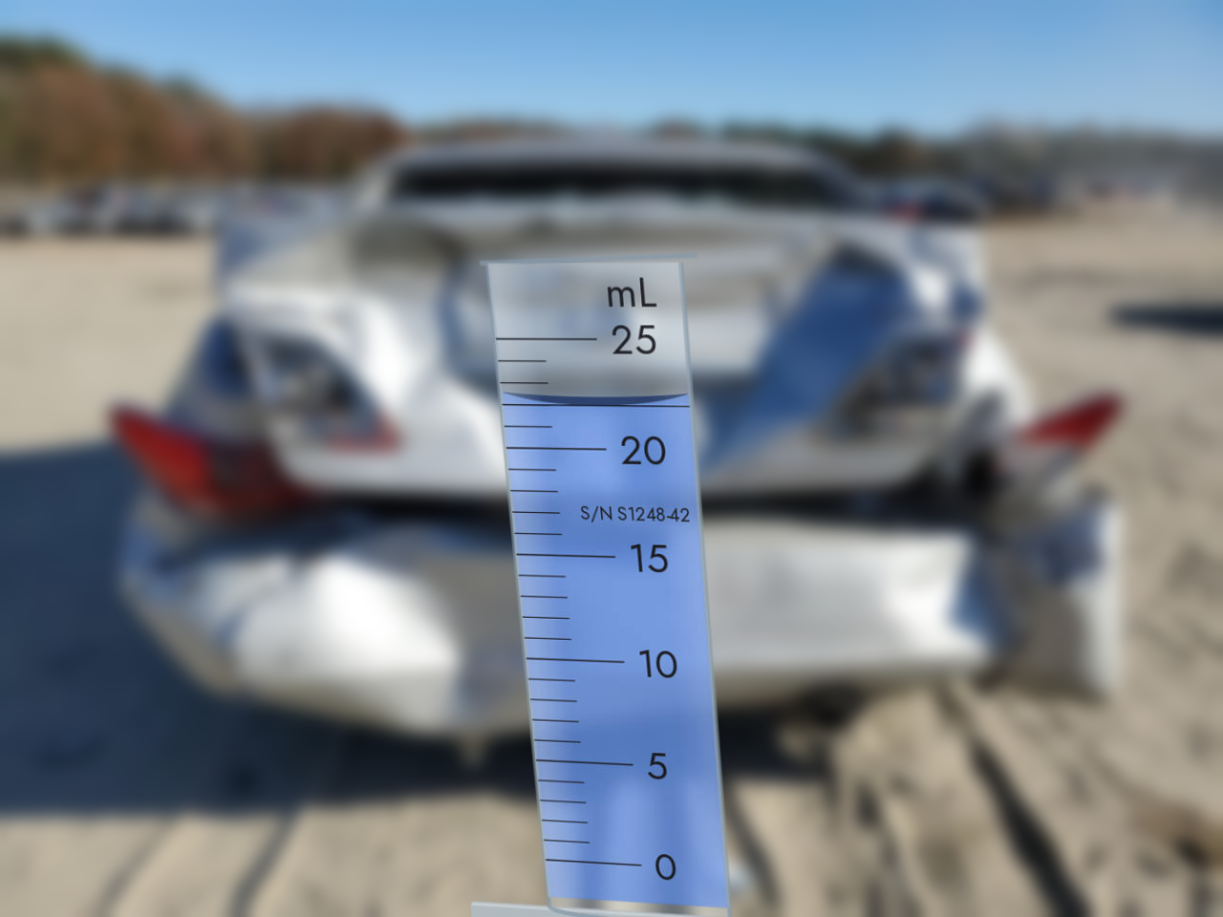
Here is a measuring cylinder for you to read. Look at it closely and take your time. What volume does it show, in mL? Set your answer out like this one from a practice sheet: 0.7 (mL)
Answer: 22 (mL)
